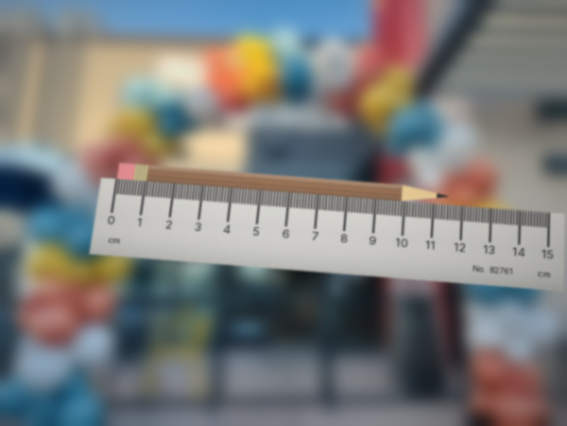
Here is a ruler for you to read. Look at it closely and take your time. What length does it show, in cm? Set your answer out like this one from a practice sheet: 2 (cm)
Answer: 11.5 (cm)
